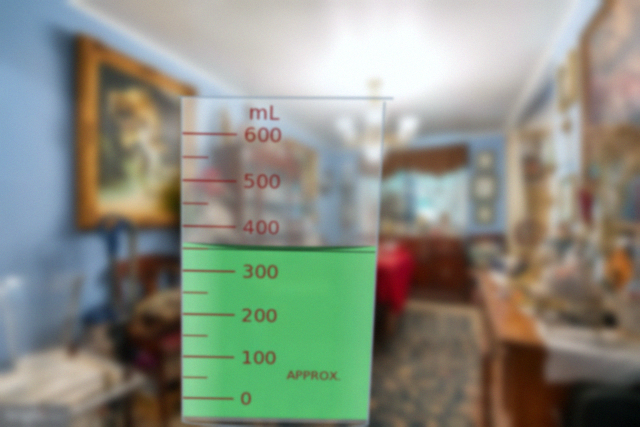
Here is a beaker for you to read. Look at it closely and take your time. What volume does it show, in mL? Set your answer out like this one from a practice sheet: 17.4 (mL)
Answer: 350 (mL)
